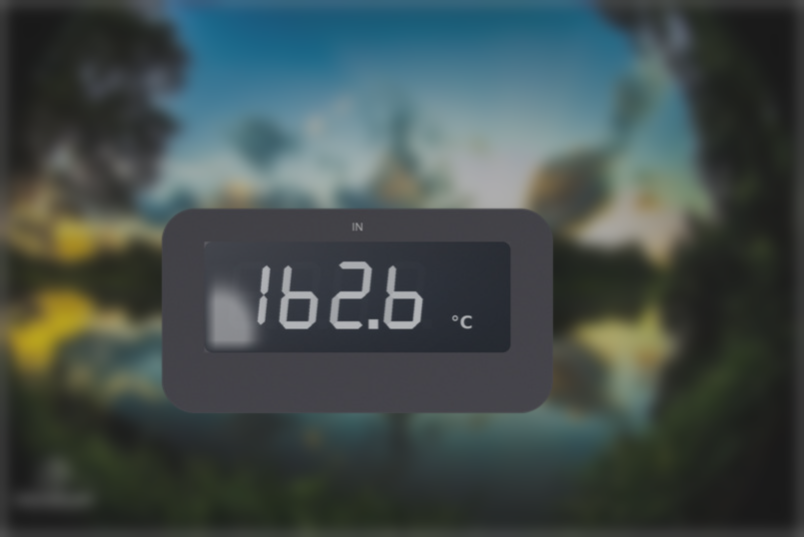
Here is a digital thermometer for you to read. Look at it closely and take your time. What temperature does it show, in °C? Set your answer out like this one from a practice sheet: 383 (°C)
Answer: 162.6 (°C)
